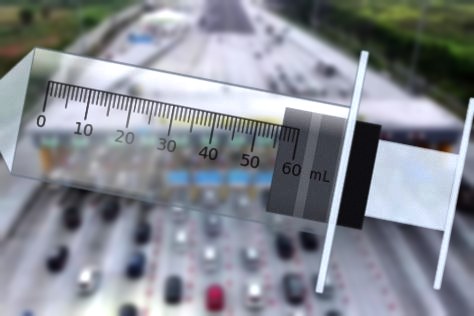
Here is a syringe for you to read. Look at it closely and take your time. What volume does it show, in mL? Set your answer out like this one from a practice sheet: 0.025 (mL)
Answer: 56 (mL)
